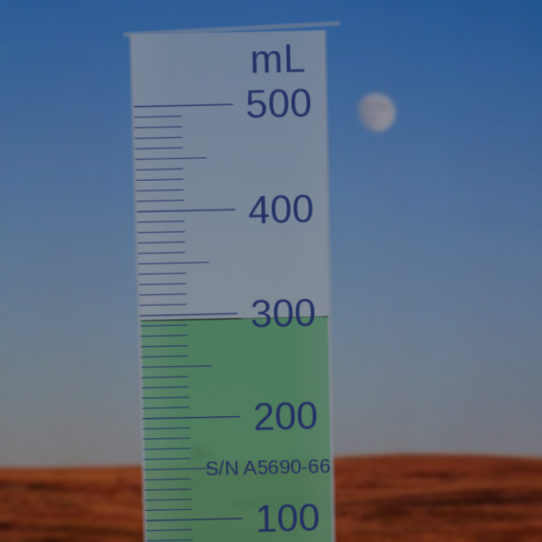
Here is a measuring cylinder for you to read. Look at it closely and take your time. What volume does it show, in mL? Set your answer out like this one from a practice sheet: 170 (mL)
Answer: 295 (mL)
